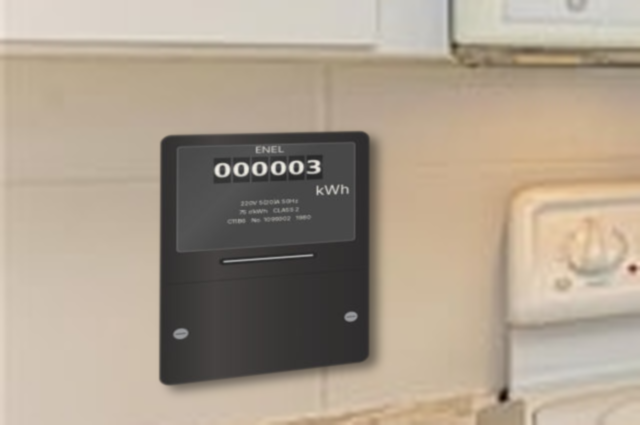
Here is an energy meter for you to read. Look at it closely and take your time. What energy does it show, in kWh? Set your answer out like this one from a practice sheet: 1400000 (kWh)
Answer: 3 (kWh)
